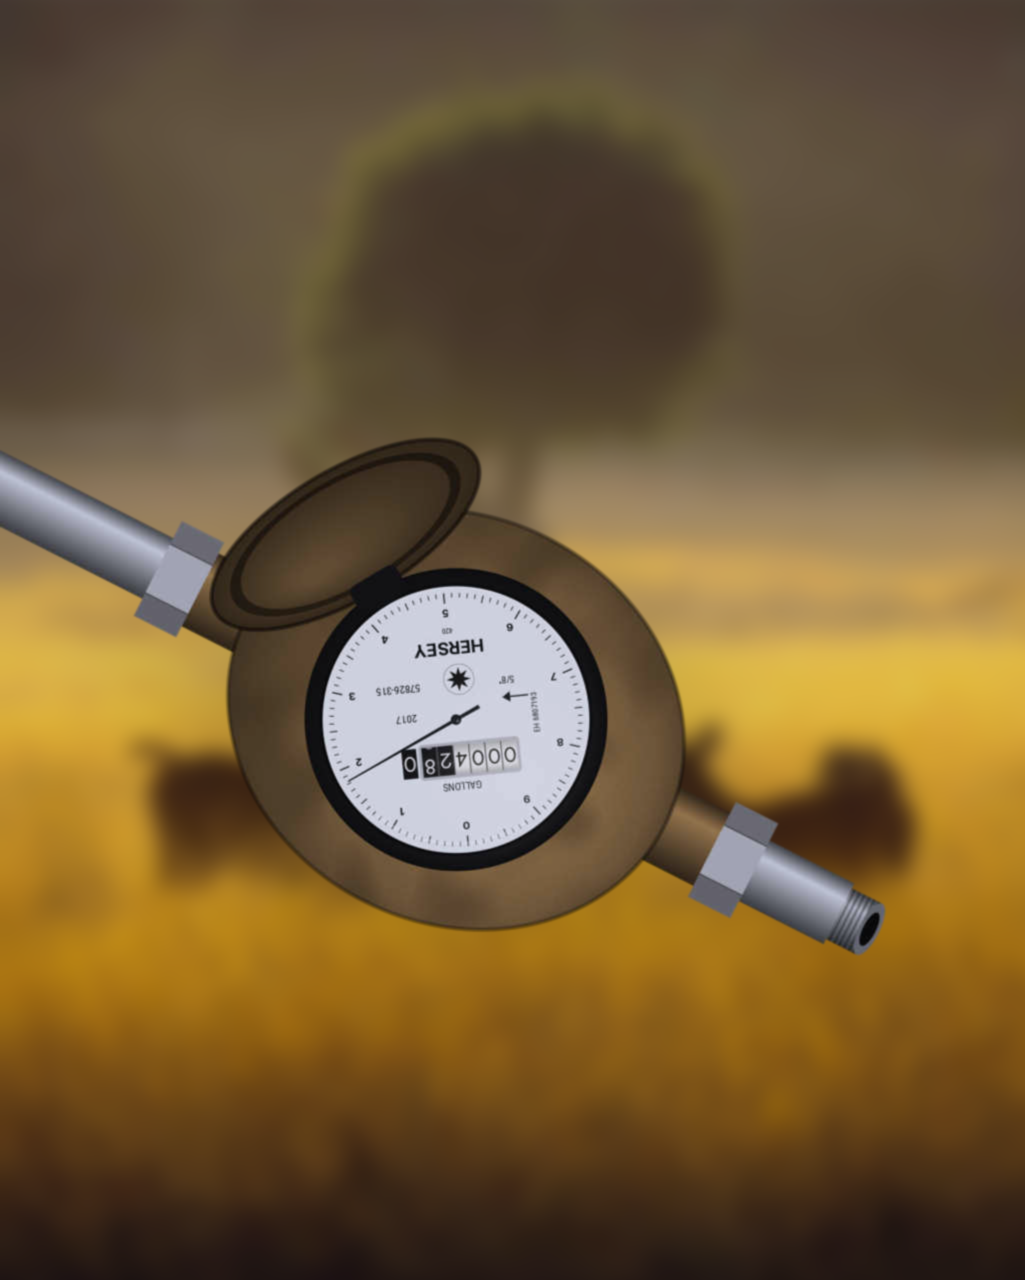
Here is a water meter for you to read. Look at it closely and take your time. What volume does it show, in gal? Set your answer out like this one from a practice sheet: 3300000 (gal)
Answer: 4281.8 (gal)
